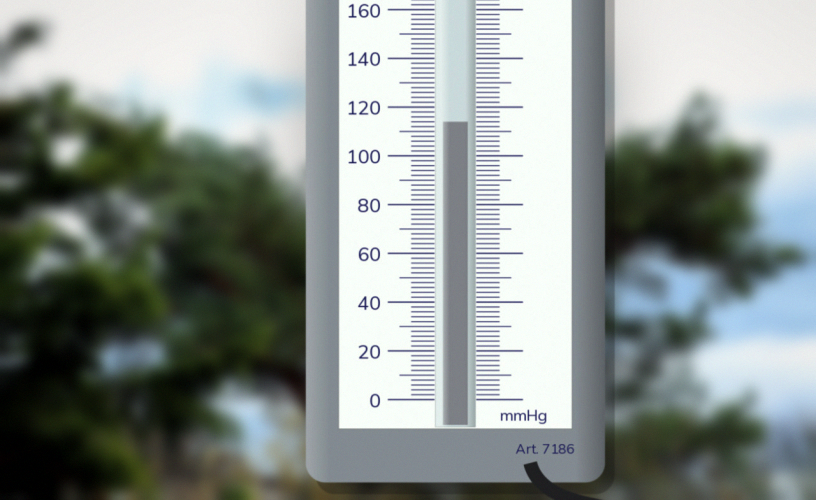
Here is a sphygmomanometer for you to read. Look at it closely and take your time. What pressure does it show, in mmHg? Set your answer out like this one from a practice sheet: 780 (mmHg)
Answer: 114 (mmHg)
